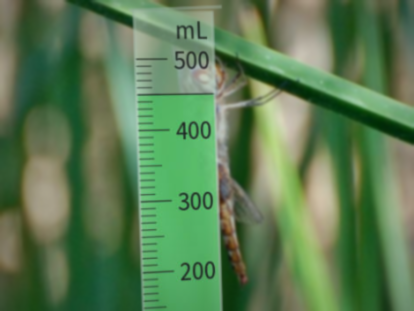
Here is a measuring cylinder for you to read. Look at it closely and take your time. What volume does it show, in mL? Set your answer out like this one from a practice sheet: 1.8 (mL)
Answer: 450 (mL)
